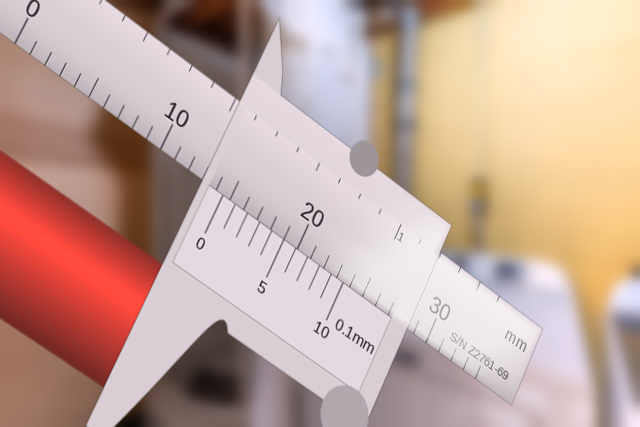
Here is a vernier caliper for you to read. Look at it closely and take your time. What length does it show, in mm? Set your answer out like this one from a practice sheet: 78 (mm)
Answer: 14.5 (mm)
